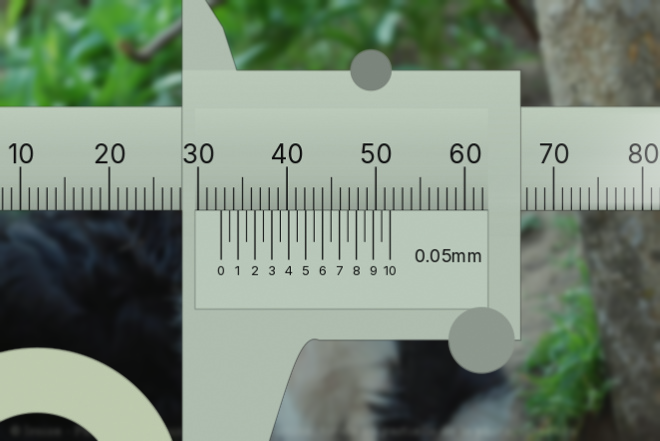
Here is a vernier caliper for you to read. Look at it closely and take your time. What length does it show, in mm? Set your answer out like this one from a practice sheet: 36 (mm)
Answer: 32.6 (mm)
